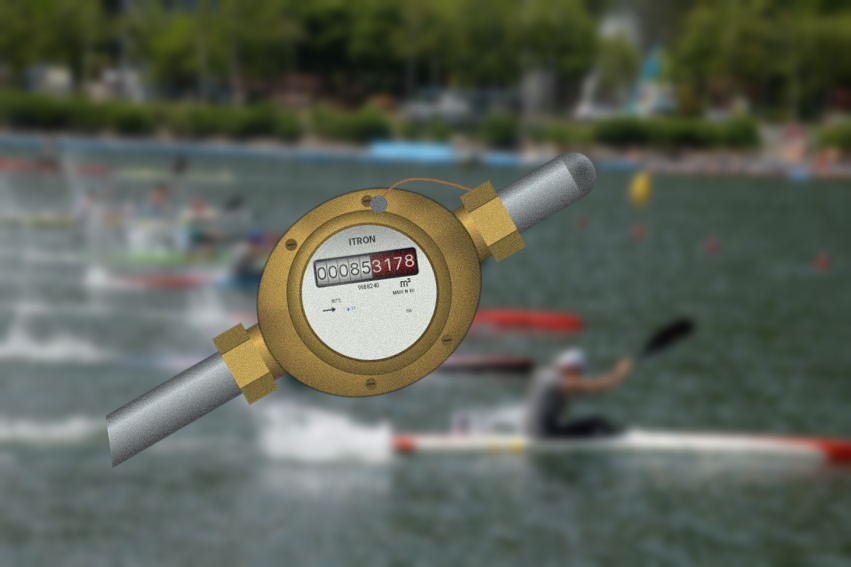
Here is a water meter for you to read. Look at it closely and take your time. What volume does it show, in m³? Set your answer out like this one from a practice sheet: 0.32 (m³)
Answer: 85.3178 (m³)
